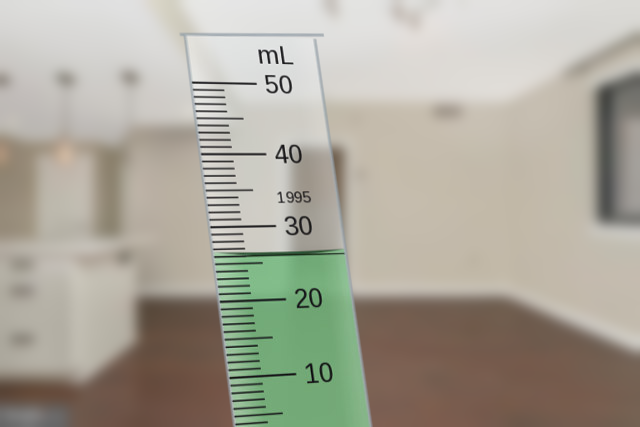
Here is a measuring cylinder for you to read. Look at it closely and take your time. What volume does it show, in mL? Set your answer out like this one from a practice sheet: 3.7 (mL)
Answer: 26 (mL)
